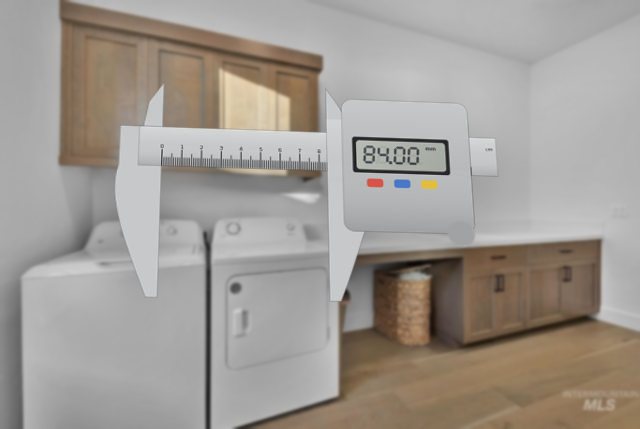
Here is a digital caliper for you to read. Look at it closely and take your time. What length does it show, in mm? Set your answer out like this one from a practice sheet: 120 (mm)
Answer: 84.00 (mm)
